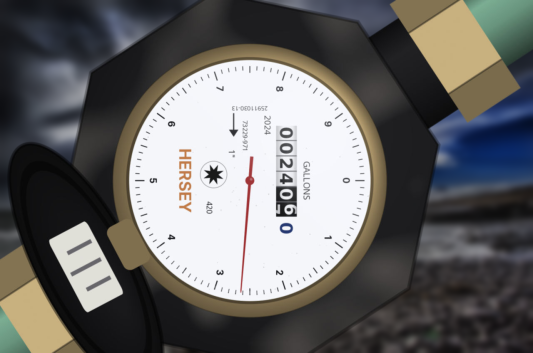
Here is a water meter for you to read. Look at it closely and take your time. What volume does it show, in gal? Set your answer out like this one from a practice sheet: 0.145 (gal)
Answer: 24062.6 (gal)
